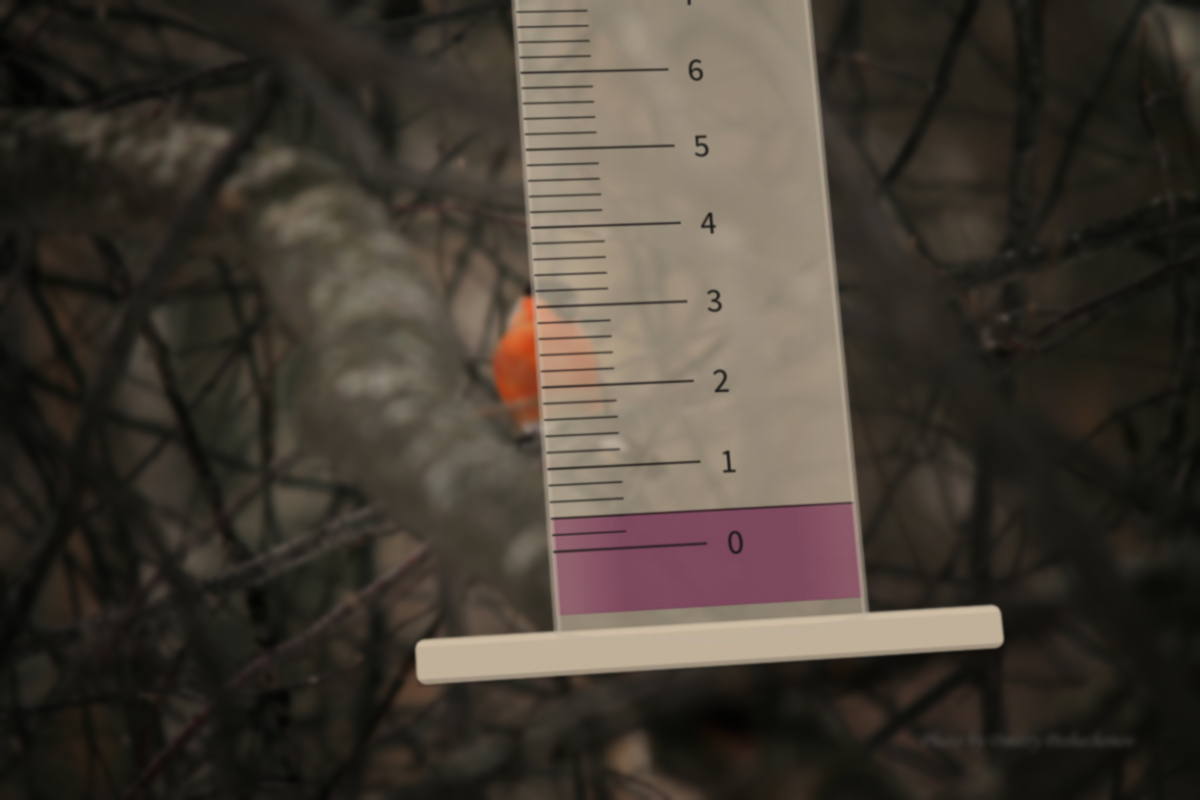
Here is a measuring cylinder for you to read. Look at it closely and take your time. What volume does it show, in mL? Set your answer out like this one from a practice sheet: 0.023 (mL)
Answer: 0.4 (mL)
